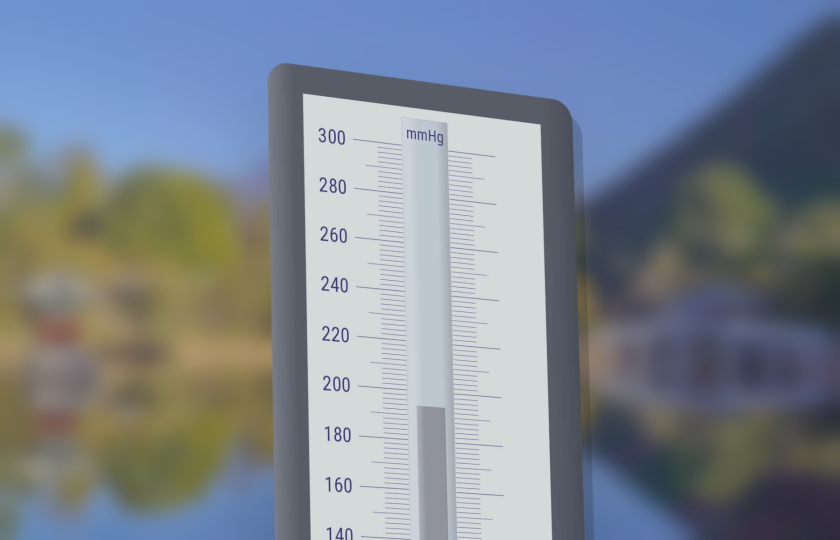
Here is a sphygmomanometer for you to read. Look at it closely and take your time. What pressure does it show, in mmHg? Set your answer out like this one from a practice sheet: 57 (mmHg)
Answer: 194 (mmHg)
